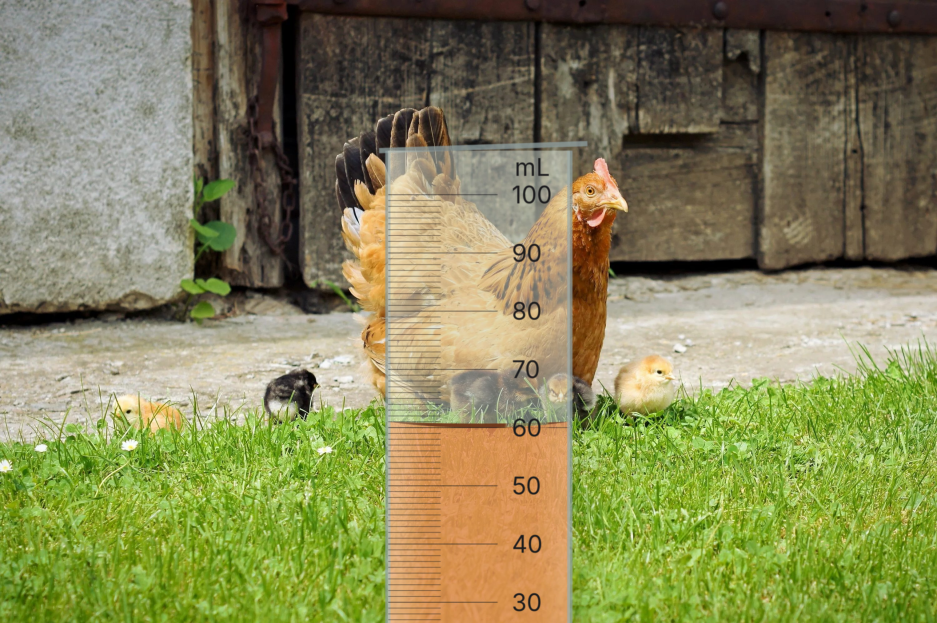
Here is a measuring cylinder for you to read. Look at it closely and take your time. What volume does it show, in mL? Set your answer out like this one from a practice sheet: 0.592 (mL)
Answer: 60 (mL)
